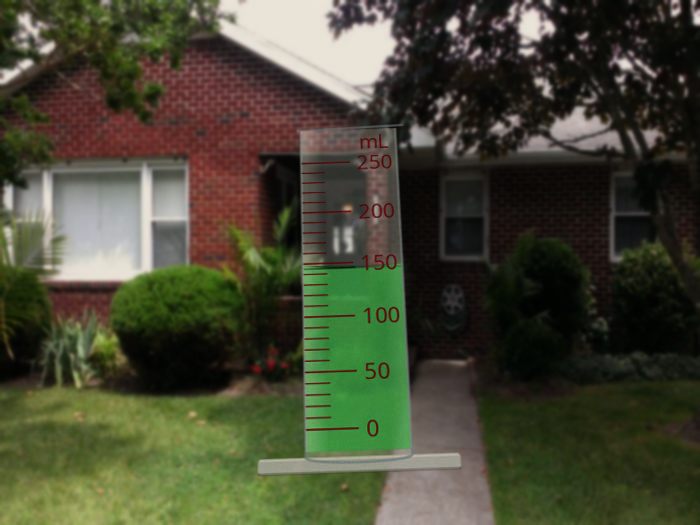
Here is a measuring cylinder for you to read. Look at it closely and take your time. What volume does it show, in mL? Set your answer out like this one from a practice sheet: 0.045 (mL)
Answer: 145 (mL)
